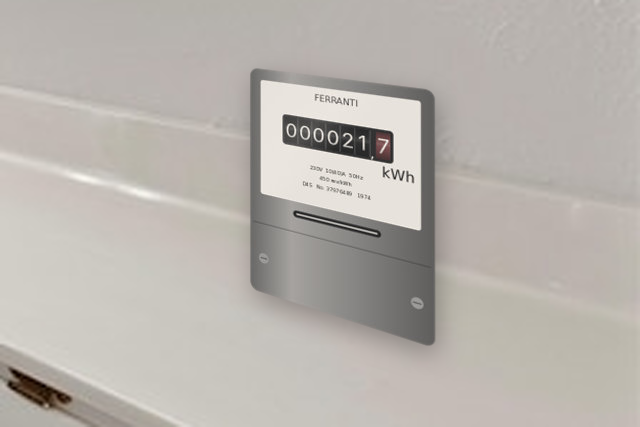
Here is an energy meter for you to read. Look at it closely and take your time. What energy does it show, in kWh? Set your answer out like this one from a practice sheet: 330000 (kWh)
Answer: 21.7 (kWh)
